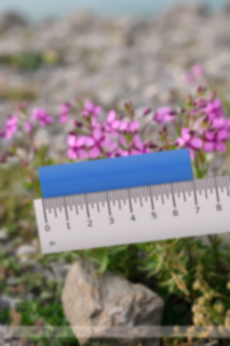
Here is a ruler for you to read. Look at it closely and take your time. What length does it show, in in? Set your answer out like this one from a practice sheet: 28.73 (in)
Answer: 7 (in)
